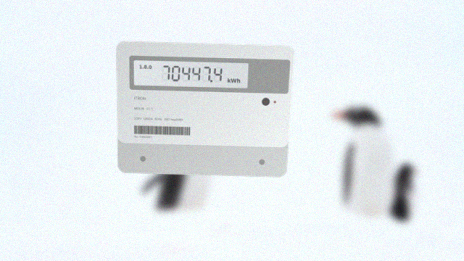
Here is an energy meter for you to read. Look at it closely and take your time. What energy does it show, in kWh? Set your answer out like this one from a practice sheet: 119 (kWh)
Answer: 70447.4 (kWh)
